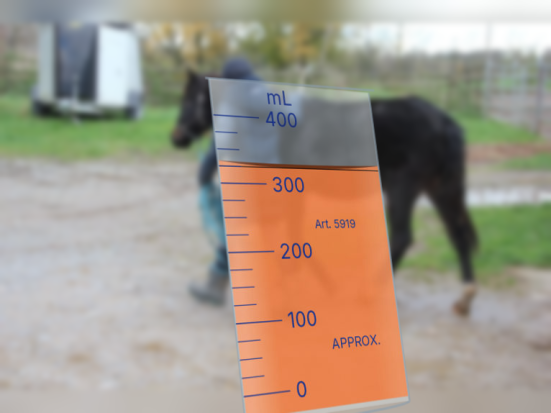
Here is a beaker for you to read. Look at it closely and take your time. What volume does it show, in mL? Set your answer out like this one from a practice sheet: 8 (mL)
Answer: 325 (mL)
